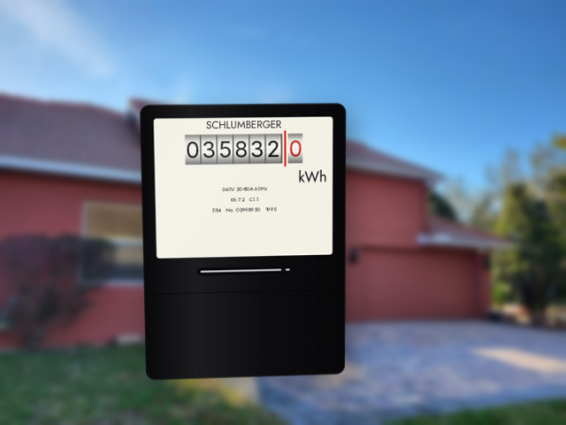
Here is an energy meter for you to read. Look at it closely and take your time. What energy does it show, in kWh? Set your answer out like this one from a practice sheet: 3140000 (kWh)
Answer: 35832.0 (kWh)
